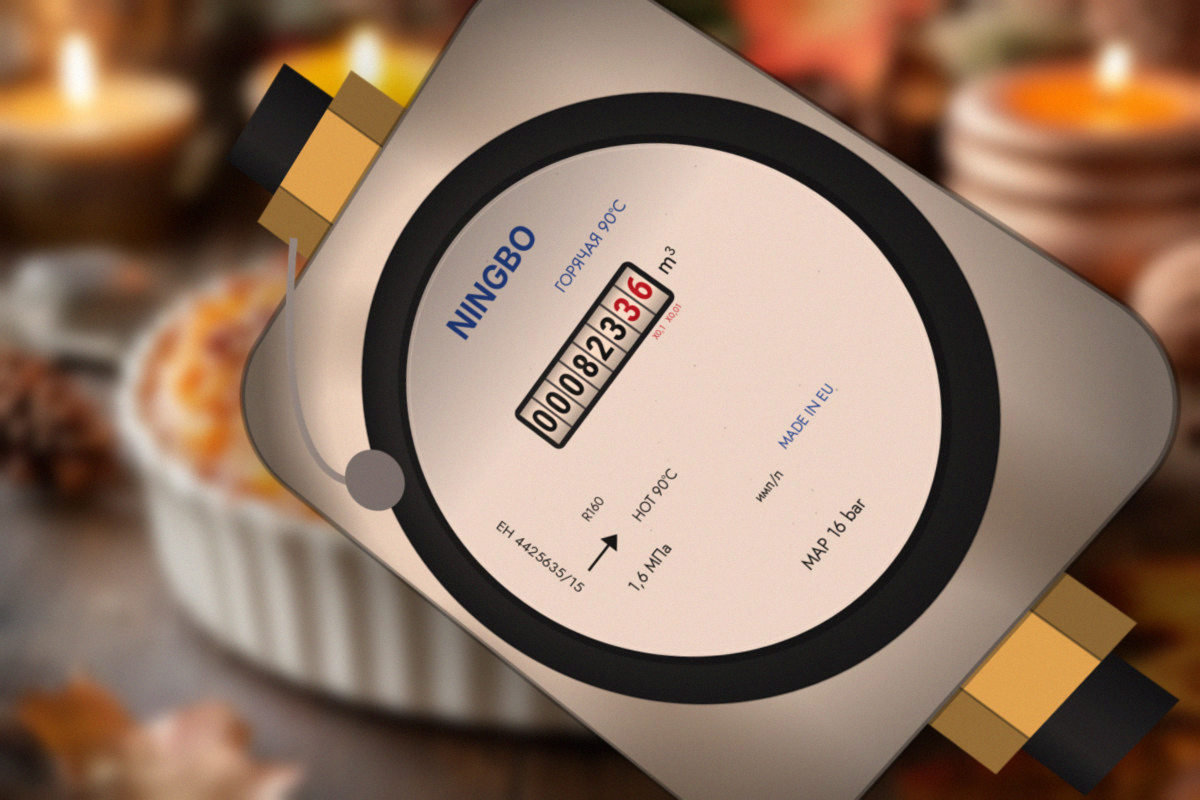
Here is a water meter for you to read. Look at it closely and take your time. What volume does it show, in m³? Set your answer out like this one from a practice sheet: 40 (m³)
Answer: 823.36 (m³)
